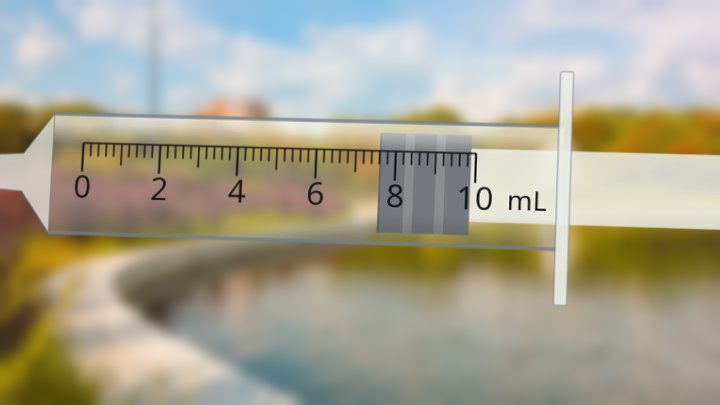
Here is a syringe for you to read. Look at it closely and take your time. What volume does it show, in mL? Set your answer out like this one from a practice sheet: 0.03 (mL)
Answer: 7.6 (mL)
